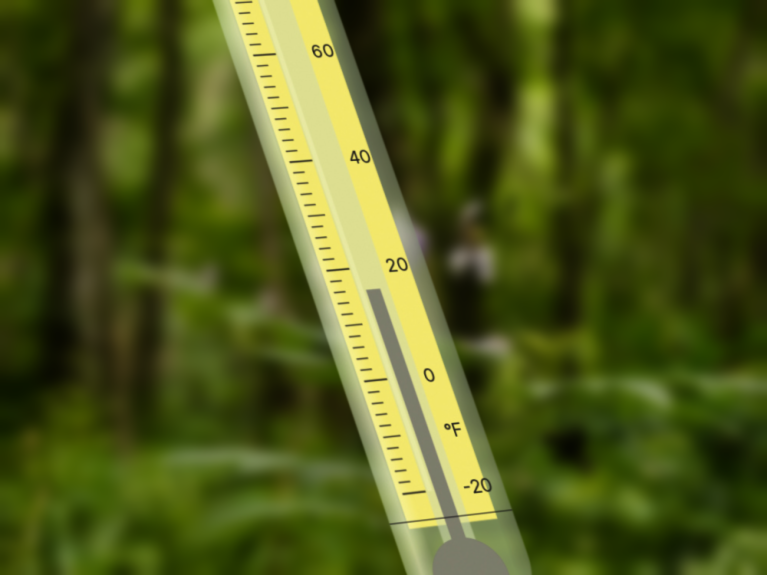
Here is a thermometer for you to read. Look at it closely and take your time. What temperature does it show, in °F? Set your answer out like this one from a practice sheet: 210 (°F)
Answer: 16 (°F)
